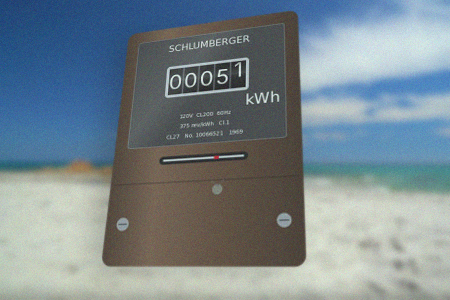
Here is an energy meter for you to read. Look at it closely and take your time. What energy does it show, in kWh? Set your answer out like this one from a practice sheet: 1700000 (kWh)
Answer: 51 (kWh)
